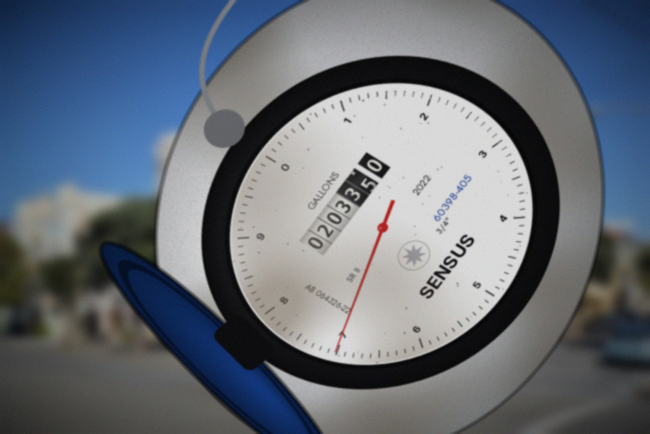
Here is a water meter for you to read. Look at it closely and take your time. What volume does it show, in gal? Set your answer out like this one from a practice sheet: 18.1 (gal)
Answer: 203347.0 (gal)
